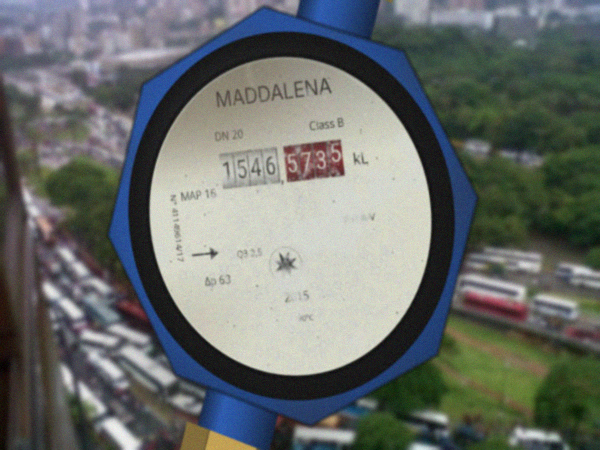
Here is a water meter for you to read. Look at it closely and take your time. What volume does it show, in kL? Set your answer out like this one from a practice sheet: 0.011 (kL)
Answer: 1546.5735 (kL)
